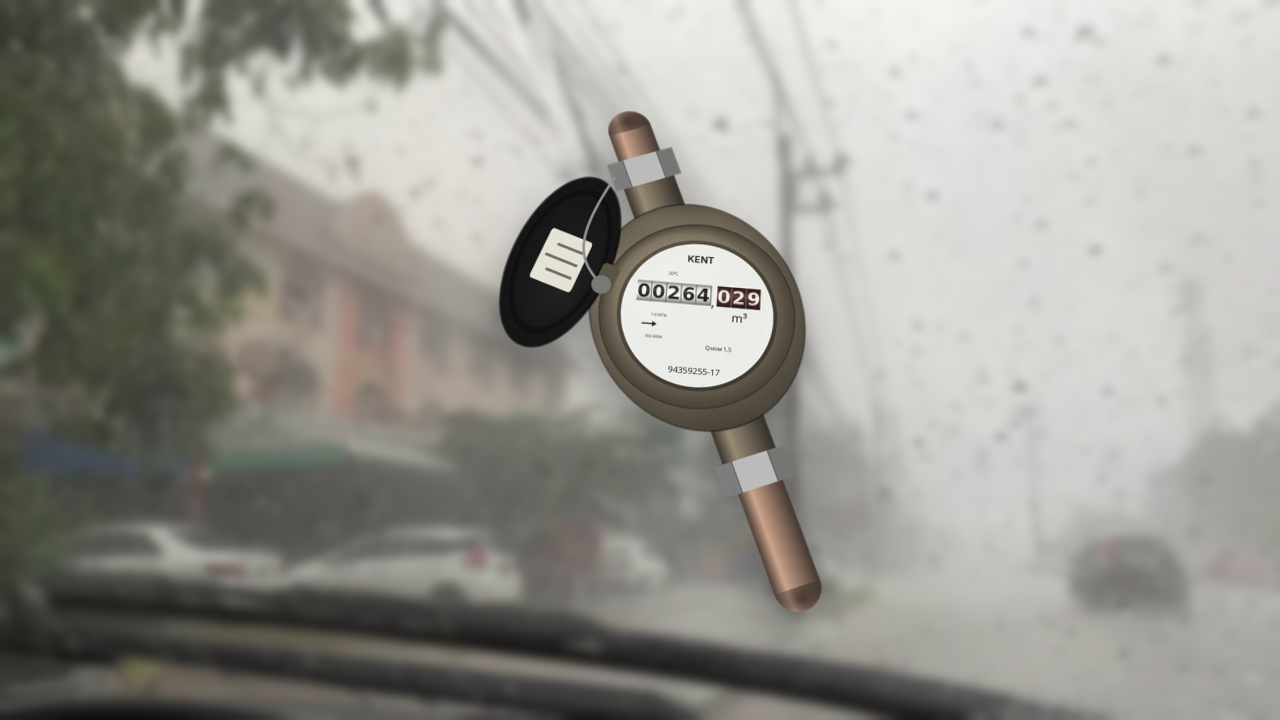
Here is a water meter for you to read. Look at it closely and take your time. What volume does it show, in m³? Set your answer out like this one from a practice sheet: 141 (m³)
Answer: 264.029 (m³)
